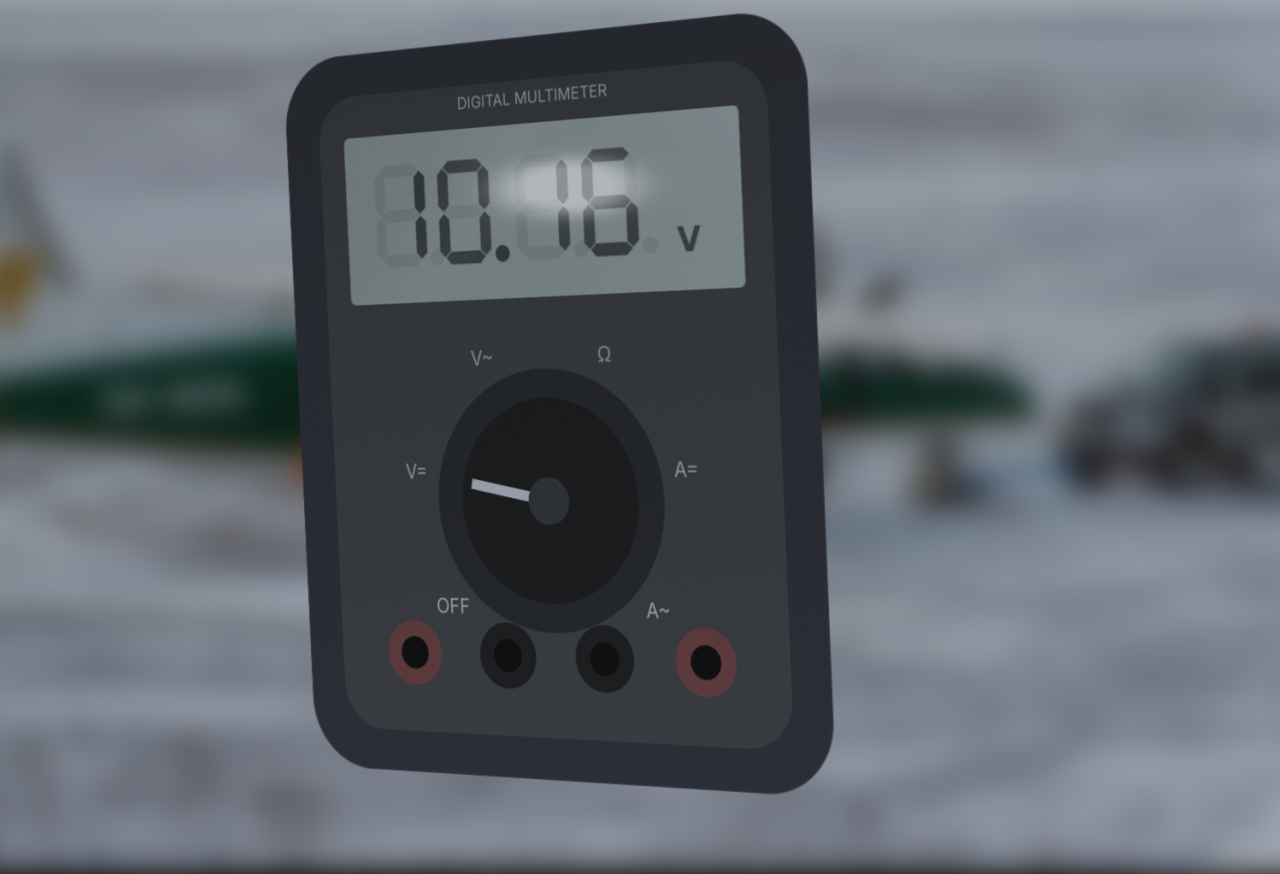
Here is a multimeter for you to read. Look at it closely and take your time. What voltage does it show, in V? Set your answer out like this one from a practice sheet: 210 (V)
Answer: 10.16 (V)
